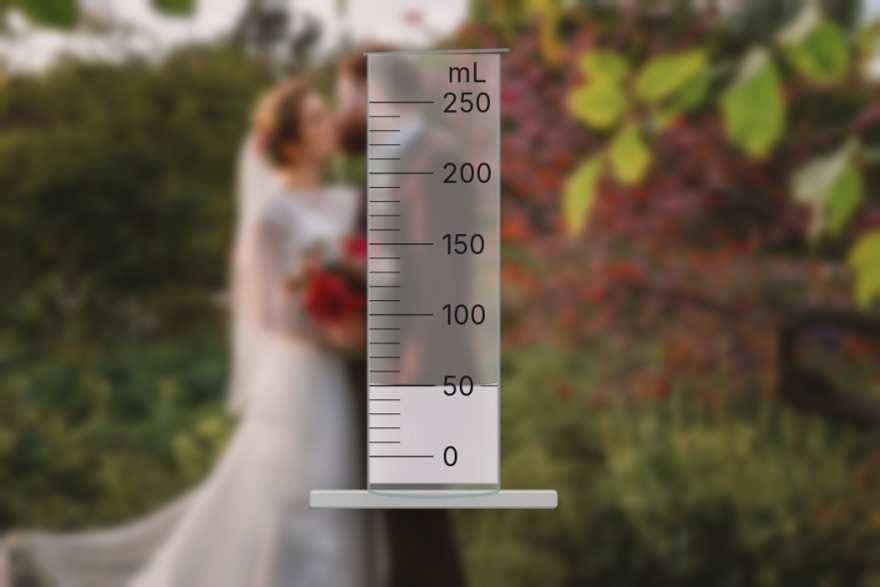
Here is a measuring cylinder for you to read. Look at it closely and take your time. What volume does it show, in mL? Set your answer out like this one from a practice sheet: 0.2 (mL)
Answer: 50 (mL)
